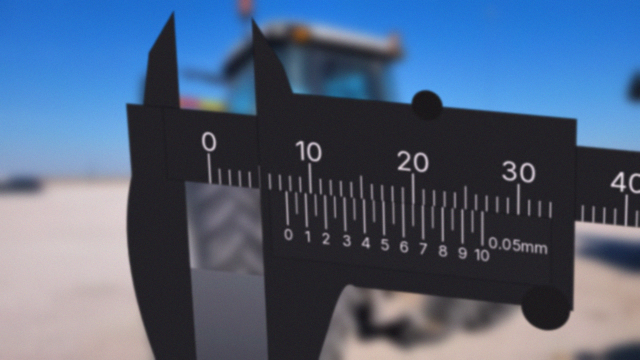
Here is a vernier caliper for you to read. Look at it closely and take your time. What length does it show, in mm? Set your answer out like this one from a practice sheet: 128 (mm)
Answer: 7.6 (mm)
